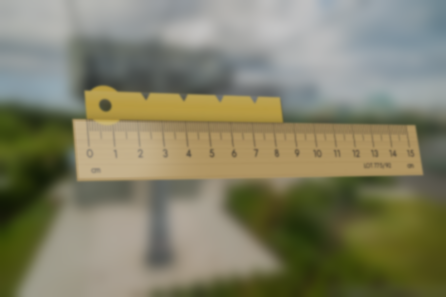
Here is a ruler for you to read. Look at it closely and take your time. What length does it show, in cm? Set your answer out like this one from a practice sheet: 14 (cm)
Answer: 8.5 (cm)
